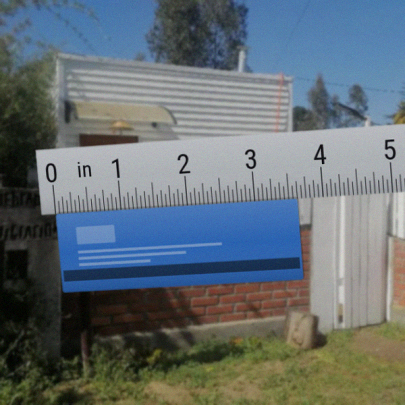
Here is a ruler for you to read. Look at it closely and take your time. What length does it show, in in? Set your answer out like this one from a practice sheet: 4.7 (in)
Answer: 3.625 (in)
